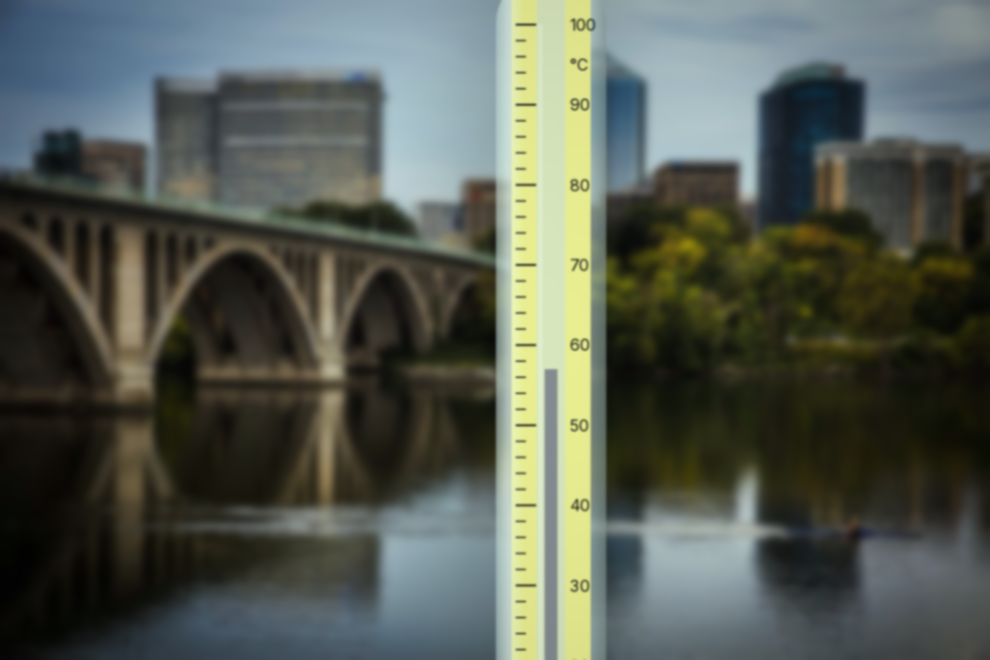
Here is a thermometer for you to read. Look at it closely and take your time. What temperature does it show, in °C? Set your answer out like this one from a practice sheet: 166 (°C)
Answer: 57 (°C)
